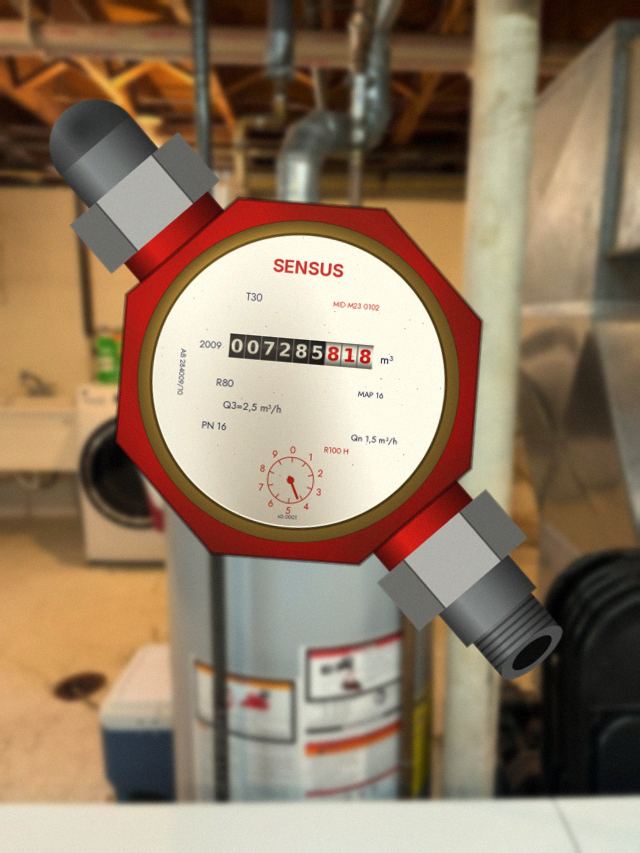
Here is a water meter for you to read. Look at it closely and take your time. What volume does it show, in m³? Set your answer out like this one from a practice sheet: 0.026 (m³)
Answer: 7285.8184 (m³)
